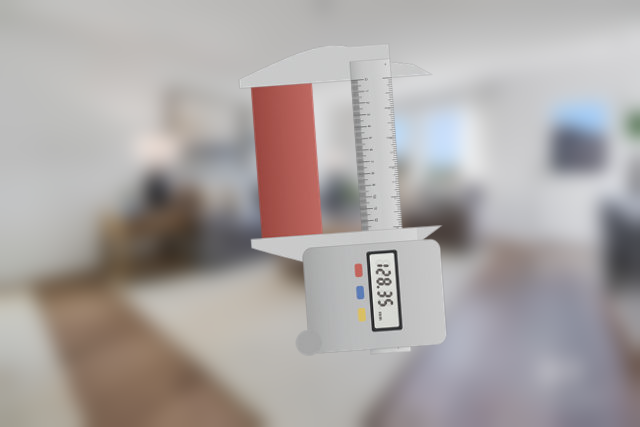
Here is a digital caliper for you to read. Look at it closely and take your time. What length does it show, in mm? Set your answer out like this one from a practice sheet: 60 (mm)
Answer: 128.35 (mm)
